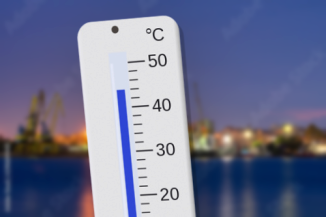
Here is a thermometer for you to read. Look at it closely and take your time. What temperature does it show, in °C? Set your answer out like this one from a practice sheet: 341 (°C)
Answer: 44 (°C)
